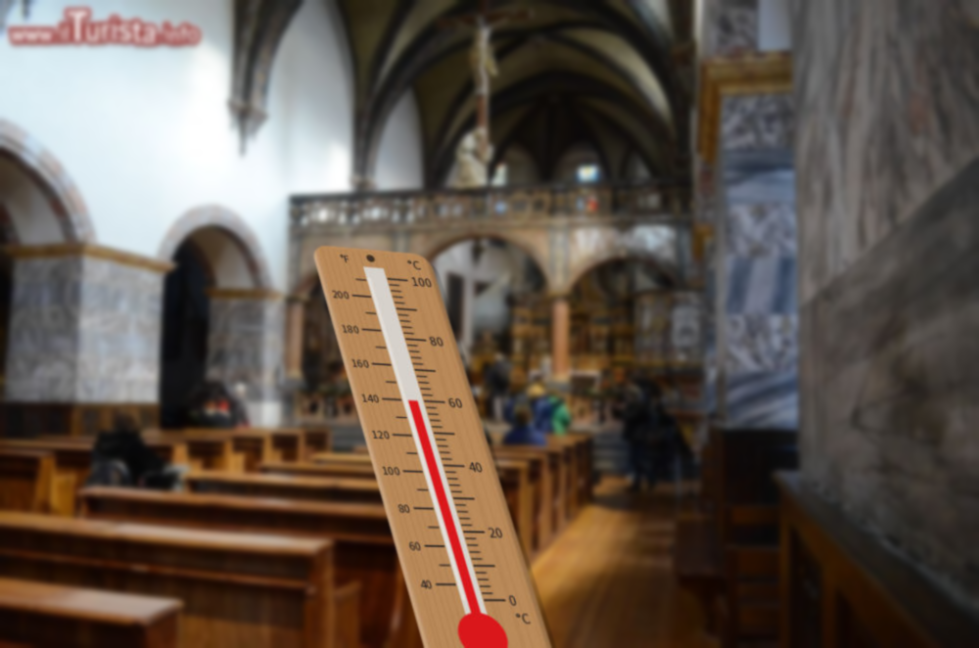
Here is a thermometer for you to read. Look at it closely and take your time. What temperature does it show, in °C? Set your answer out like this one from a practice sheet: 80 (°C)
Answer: 60 (°C)
